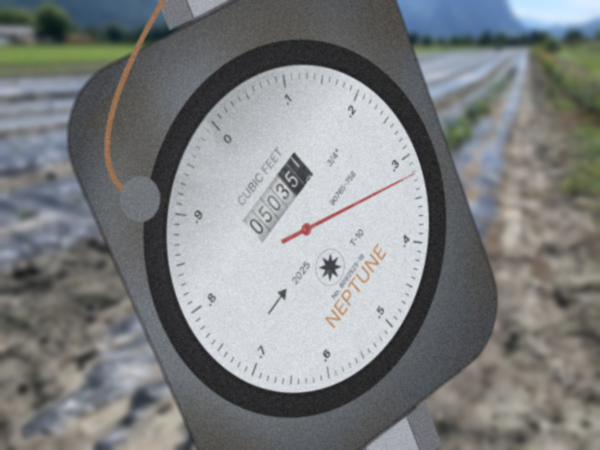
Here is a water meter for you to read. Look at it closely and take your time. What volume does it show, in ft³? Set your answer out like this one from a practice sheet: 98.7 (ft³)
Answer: 50351.32 (ft³)
